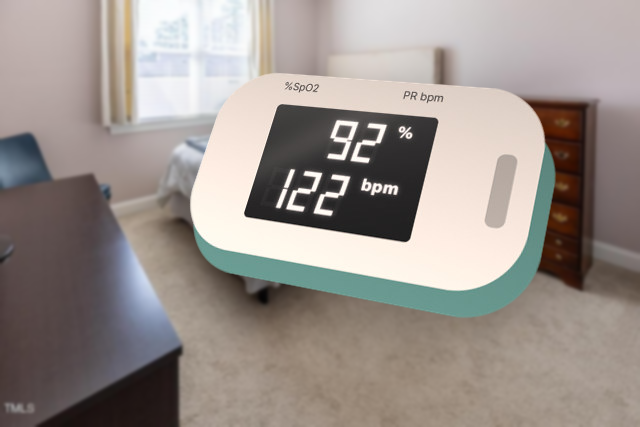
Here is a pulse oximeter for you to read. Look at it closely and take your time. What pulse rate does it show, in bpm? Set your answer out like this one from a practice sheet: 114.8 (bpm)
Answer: 122 (bpm)
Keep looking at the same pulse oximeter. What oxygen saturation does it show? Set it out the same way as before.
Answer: 92 (%)
